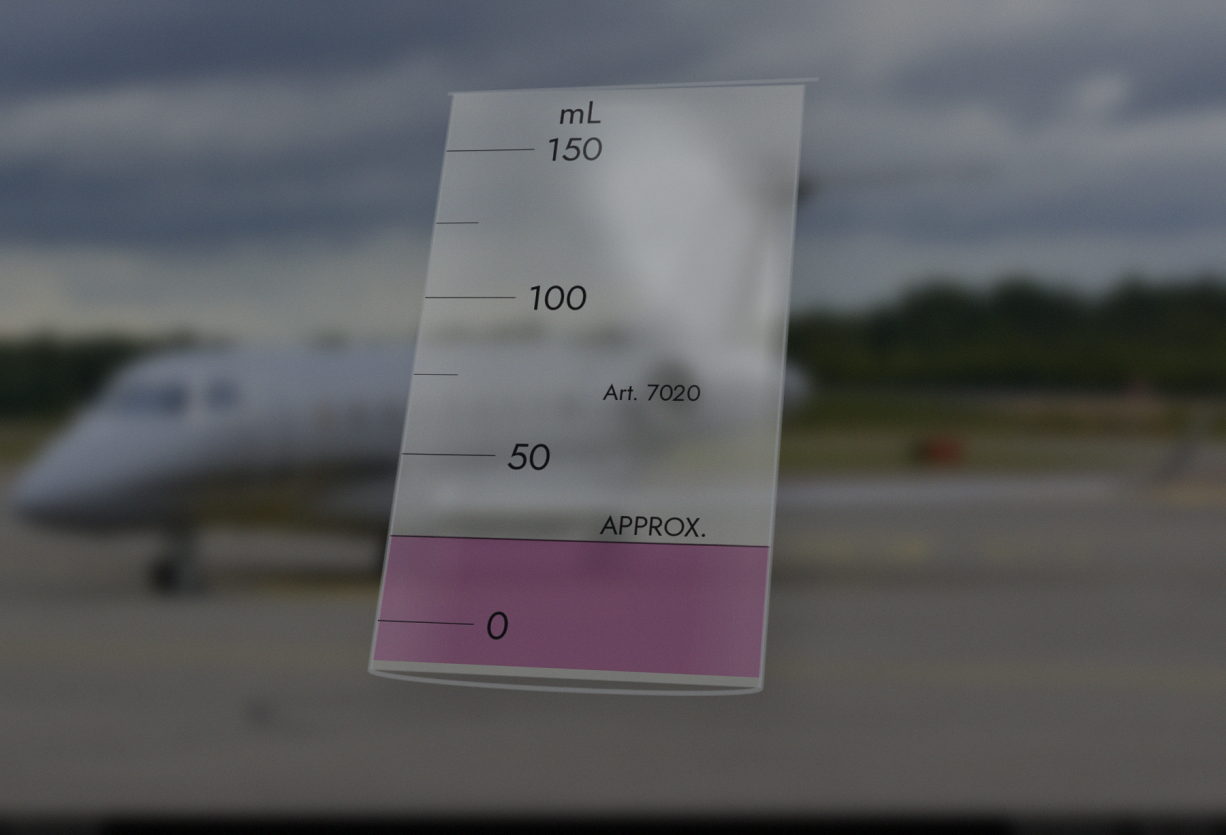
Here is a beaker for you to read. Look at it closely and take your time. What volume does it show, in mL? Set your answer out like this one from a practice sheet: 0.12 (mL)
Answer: 25 (mL)
